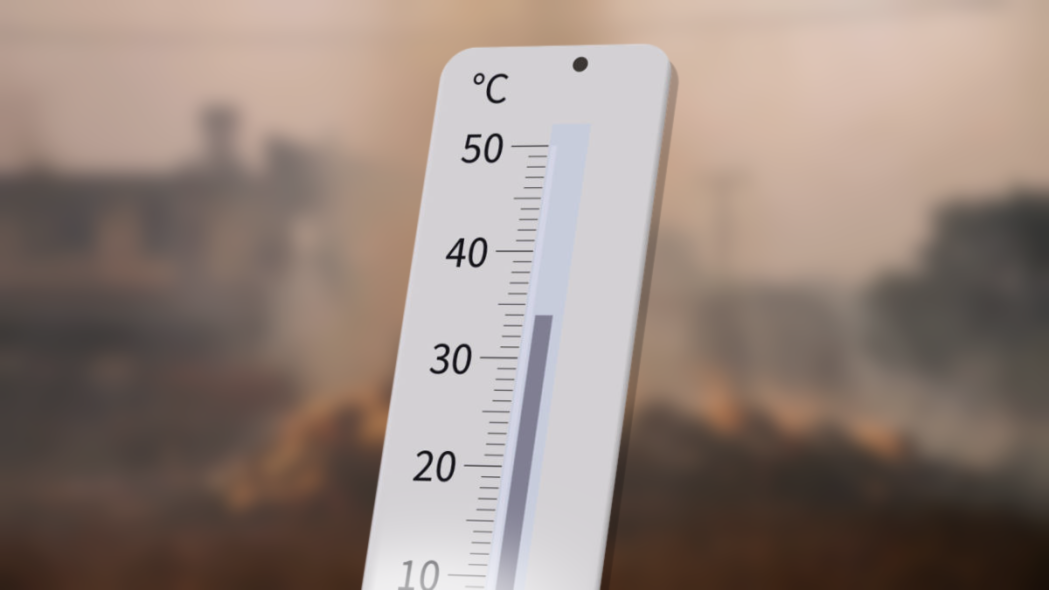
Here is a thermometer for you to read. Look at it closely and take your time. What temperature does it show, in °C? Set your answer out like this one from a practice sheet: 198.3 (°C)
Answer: 34 (°C)
